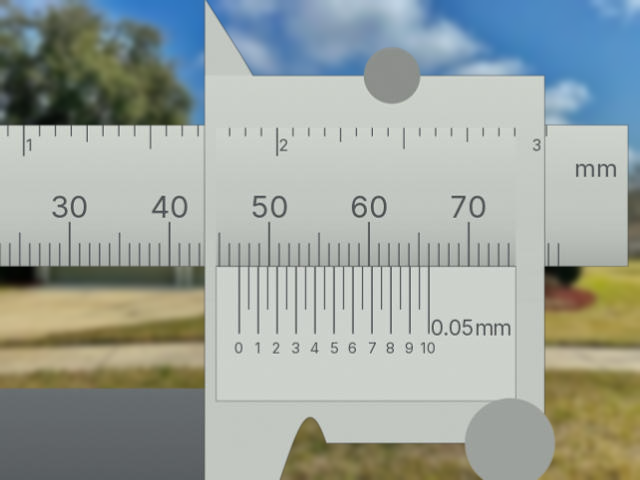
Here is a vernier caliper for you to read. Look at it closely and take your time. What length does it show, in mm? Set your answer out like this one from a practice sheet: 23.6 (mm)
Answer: 47.0 (mm)
